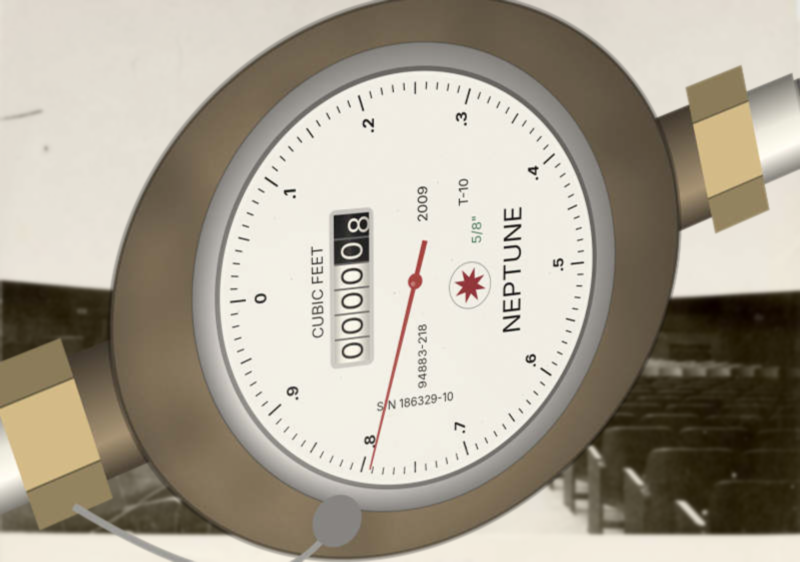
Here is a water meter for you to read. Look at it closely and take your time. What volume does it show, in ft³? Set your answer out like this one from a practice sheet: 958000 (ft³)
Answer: 7.79 (ft³)
